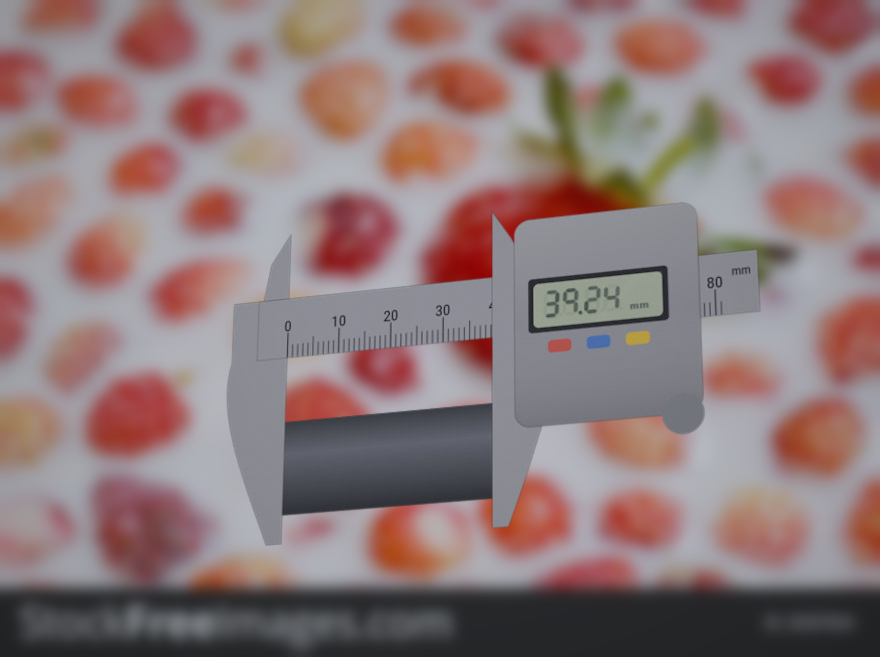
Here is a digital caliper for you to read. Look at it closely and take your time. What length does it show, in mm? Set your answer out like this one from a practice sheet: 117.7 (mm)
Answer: 39.24 (mm)
